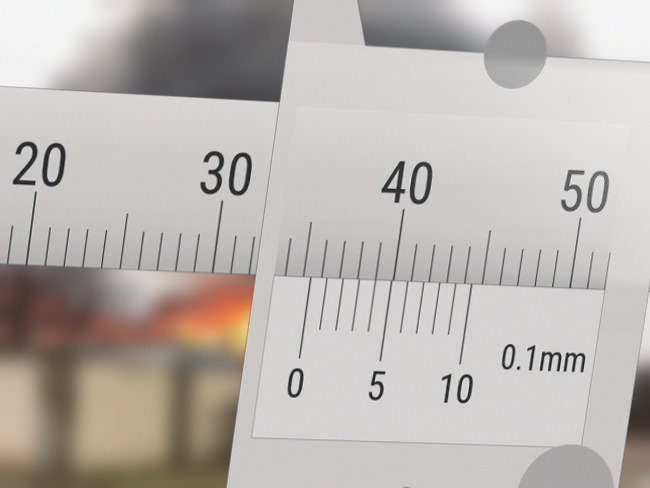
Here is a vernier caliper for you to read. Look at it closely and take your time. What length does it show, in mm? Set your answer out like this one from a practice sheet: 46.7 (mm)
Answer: 35.4 (mm)
